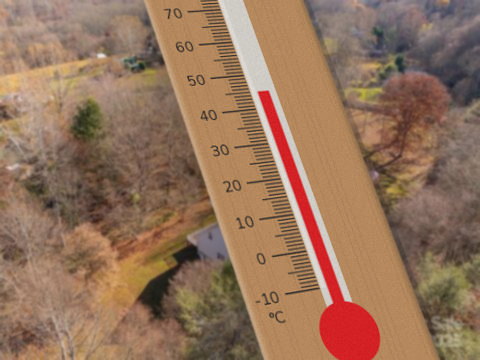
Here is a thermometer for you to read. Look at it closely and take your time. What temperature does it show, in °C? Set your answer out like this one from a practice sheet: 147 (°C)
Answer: 45 (°C)
